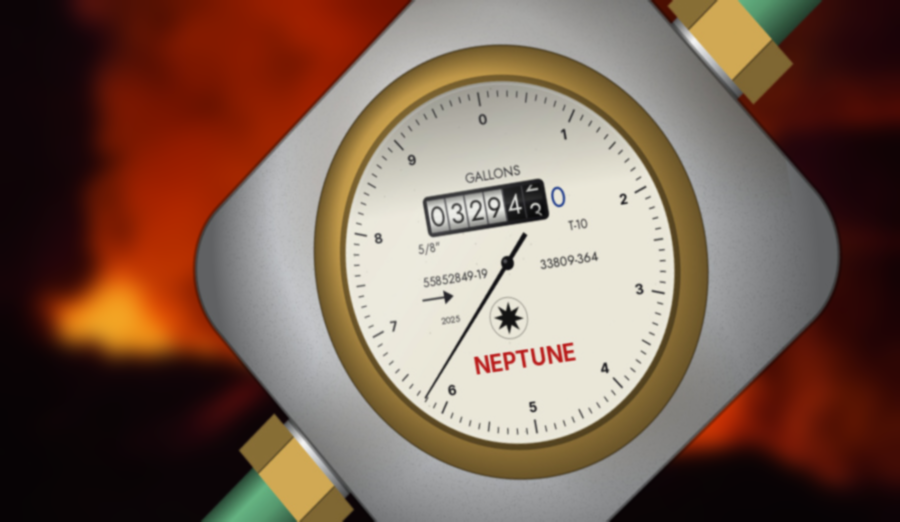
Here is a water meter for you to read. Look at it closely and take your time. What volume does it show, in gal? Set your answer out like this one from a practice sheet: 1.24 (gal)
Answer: 329426.2 (gal)
